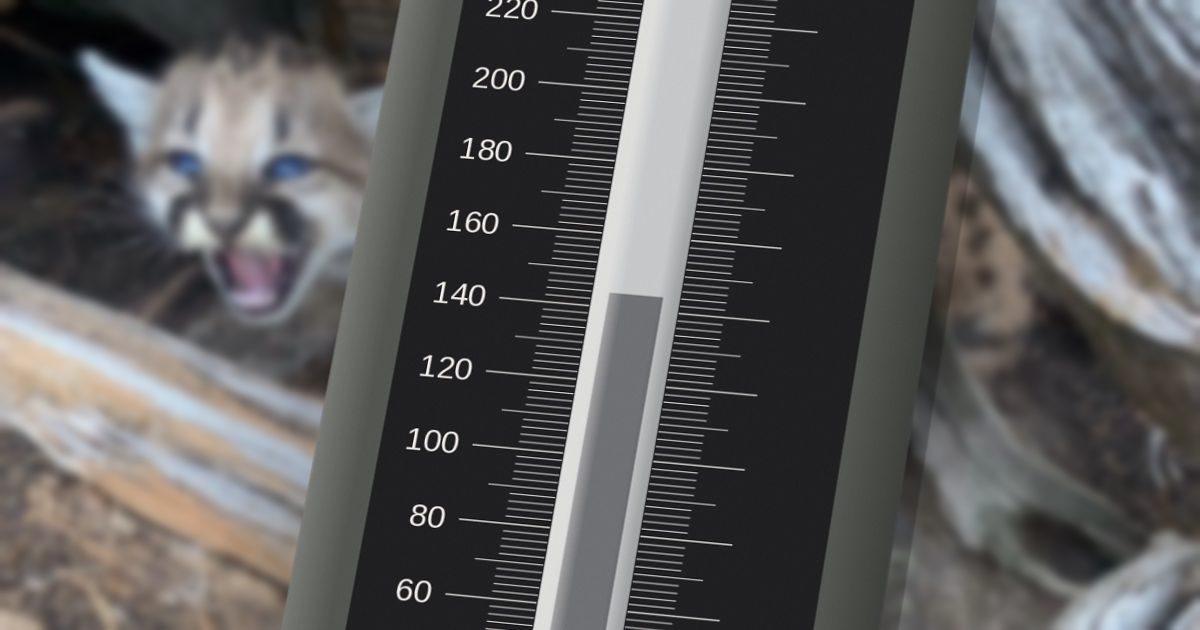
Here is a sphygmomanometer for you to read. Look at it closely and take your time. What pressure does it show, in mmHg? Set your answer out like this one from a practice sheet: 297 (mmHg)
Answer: 144 (mmHg)
